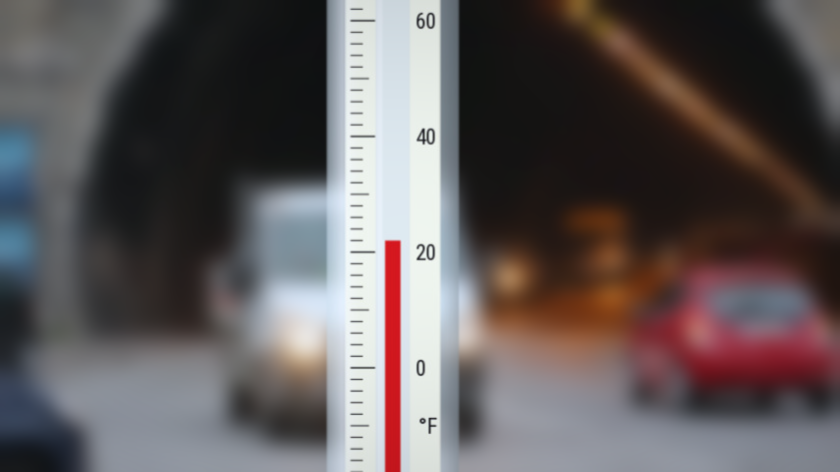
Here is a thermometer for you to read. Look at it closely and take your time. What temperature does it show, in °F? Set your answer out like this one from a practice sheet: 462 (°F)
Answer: 22 (°F)
